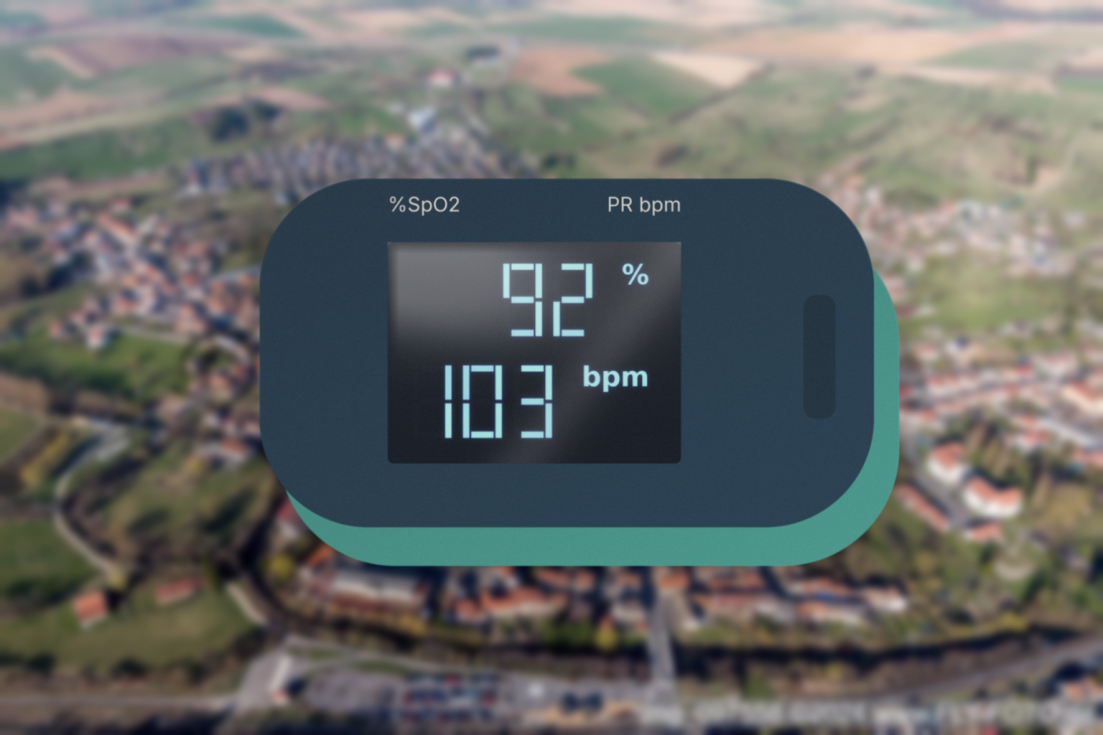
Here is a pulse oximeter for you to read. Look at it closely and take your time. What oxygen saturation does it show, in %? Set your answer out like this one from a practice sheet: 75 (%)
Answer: 92 (%)
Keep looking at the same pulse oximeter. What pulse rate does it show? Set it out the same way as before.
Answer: 103 (bpm)
